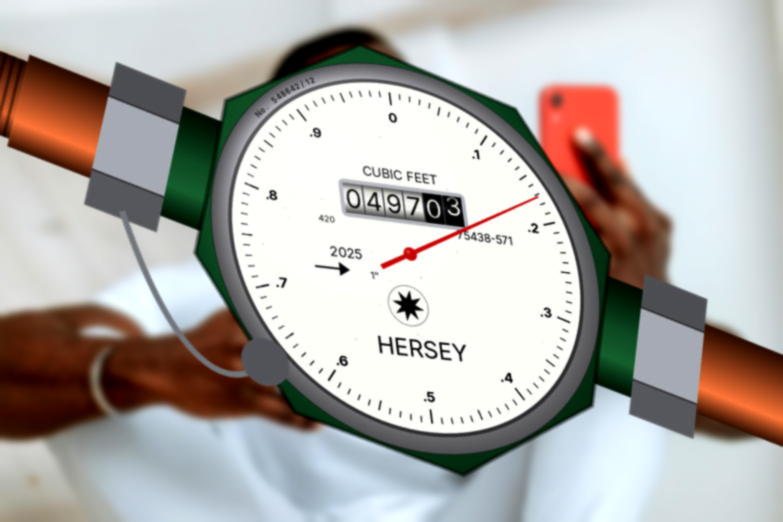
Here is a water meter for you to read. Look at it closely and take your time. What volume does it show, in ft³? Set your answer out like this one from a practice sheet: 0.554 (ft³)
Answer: 49703.17 (ft³)
